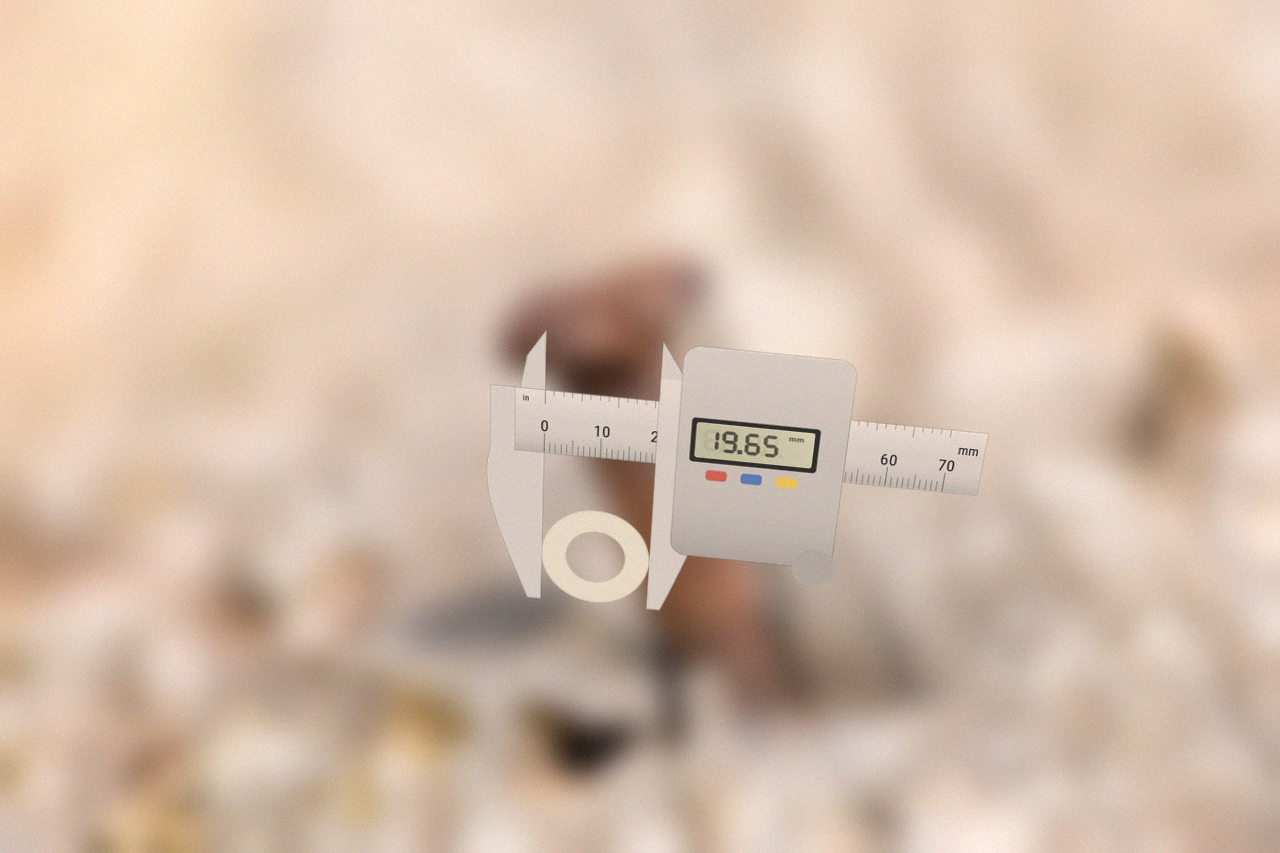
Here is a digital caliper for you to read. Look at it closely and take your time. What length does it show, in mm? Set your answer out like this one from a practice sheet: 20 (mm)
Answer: 19.65 (mm)
